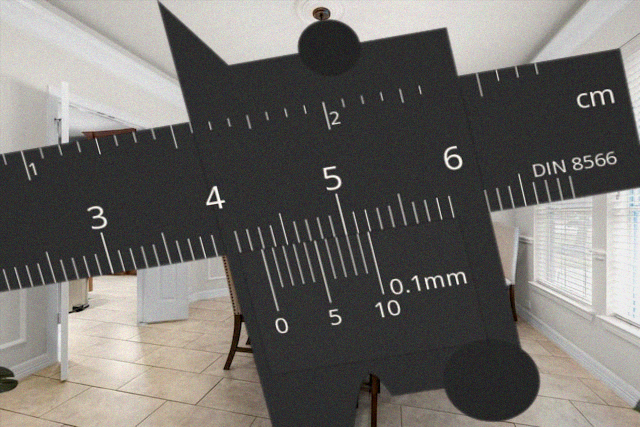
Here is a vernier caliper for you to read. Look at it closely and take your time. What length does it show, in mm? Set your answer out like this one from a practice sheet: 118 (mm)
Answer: 42.8 (mm)
